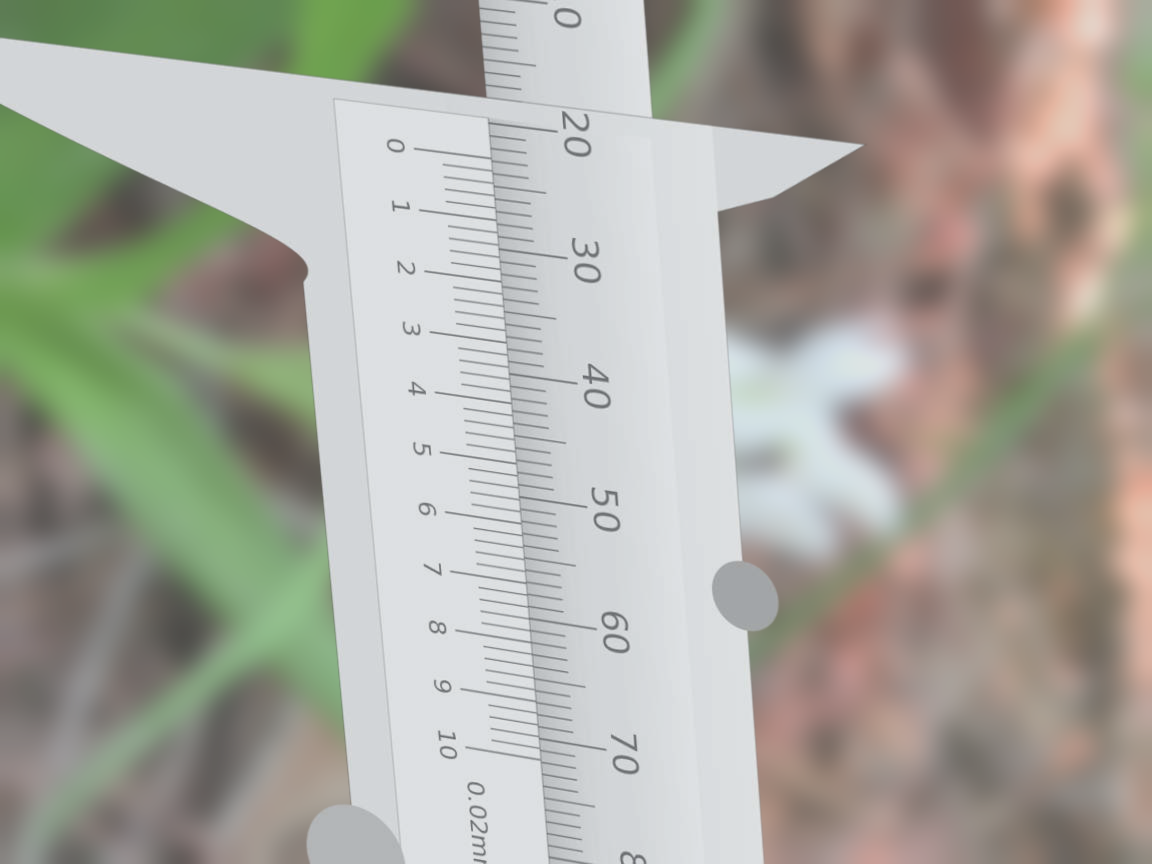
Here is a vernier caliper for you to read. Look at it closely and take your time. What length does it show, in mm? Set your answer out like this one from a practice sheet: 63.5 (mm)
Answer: 22.8 (mm)
